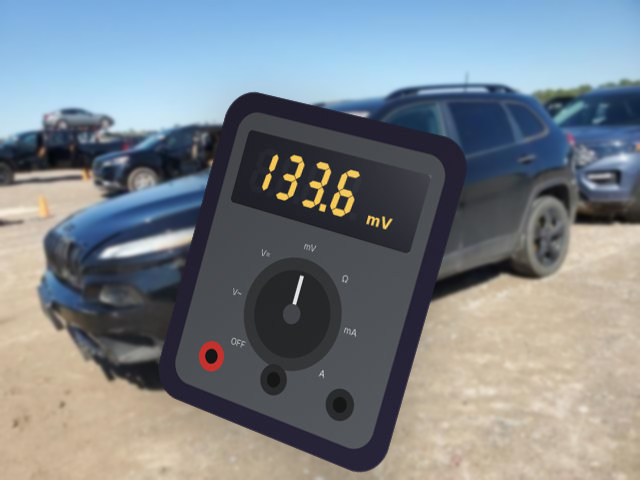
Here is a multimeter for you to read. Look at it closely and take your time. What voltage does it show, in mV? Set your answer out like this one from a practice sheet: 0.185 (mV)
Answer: 133.6 (mV)
